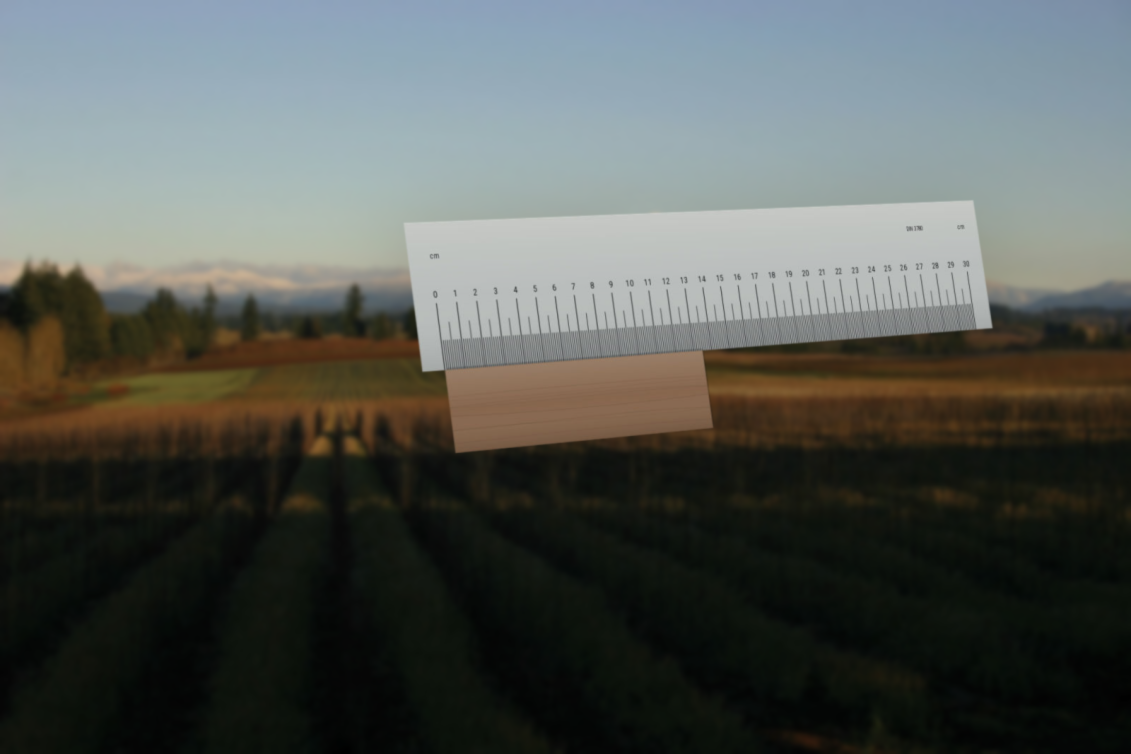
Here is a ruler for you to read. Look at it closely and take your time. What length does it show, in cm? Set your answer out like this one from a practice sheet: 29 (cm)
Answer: 13.5 (cm)
